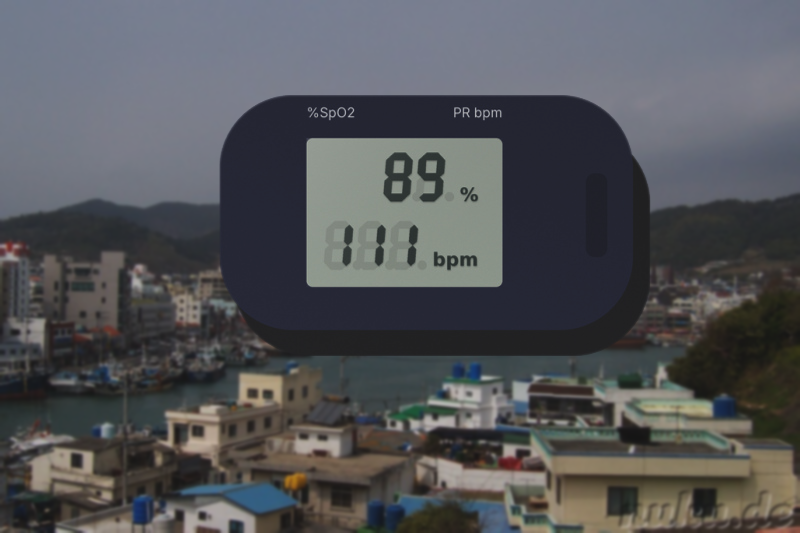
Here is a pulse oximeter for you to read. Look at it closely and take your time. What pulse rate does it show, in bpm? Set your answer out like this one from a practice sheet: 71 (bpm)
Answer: 111 (bpm)
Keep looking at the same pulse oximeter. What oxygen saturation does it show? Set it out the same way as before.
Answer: 89 (%)
